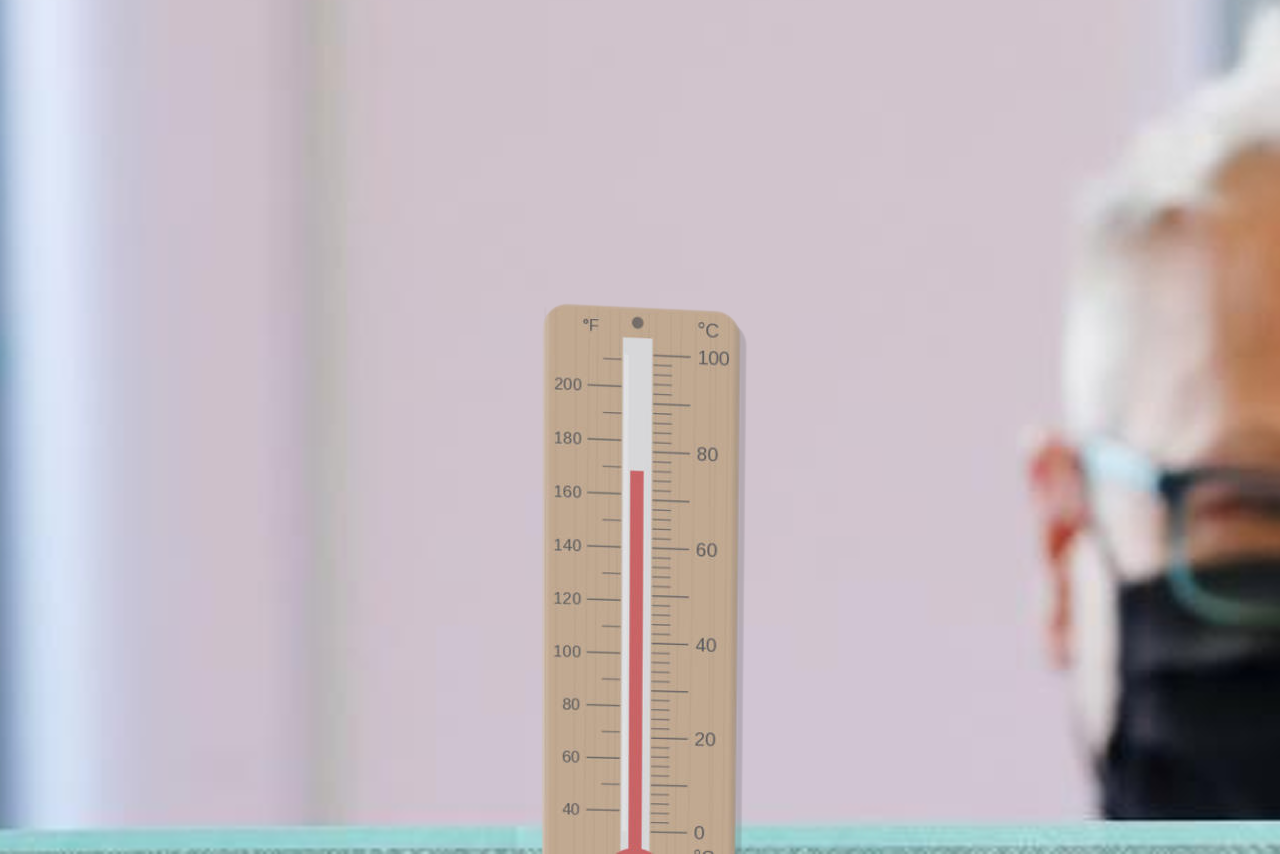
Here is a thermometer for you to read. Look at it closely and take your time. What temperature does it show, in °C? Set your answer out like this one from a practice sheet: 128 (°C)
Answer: 76 (°C)
